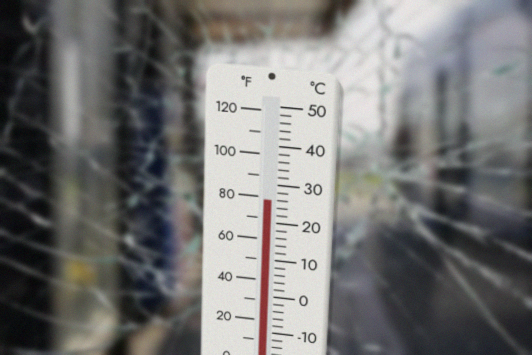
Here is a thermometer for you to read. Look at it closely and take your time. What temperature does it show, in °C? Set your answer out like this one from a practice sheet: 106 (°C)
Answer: 26 (°C)
